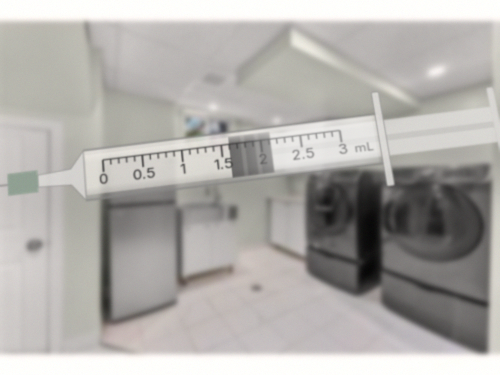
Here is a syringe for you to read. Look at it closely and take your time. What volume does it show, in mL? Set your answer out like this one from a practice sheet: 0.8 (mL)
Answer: 1.6 (mL)
